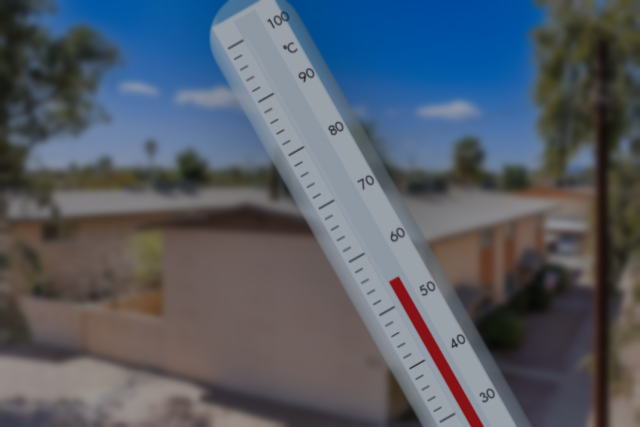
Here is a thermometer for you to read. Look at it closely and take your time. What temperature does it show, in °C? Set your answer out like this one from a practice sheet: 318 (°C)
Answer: 54 (°C)
